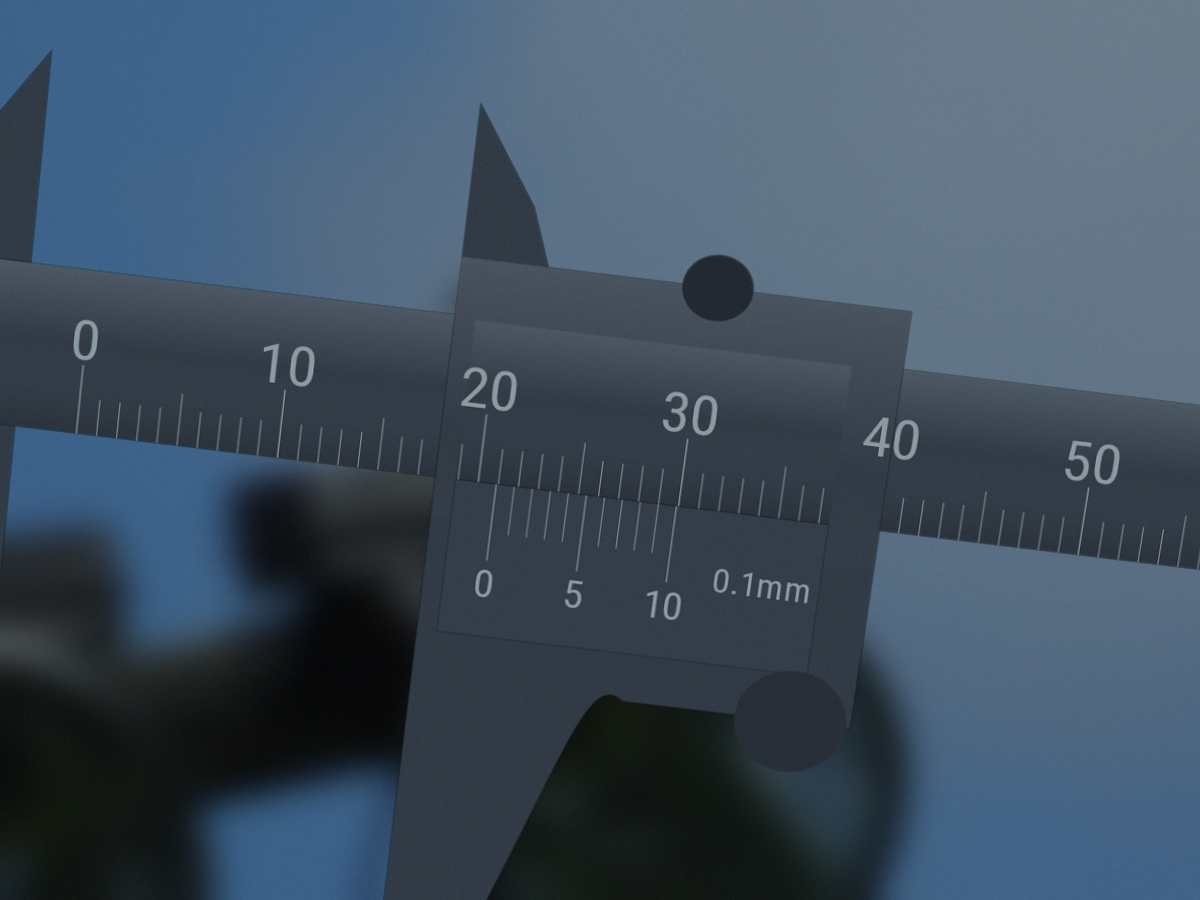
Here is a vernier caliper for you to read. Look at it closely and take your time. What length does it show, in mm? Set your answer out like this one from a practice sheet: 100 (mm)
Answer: 20.9 (mm)
